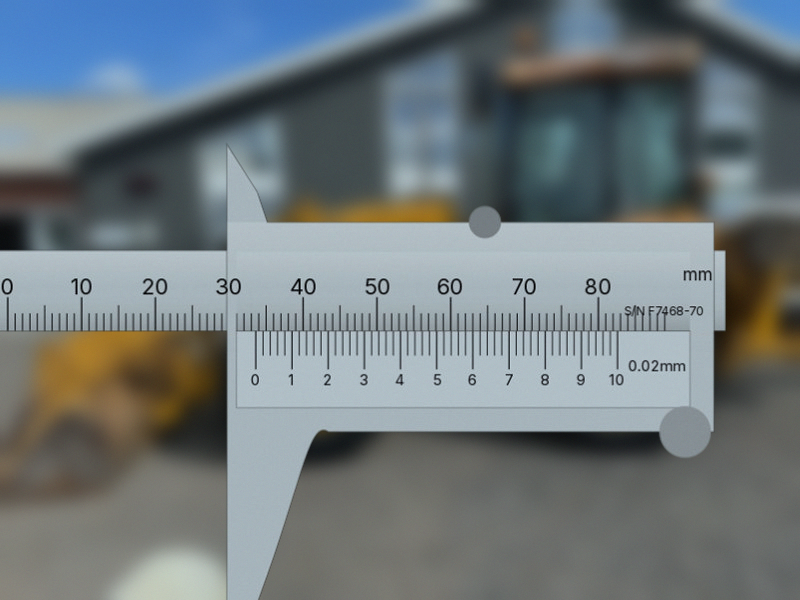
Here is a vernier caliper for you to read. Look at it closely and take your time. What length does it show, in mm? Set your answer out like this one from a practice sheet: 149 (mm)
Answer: 33.6 (mm)
